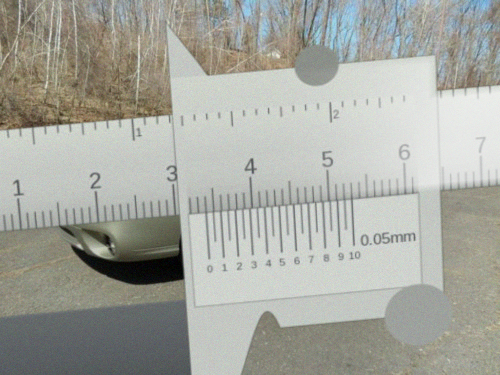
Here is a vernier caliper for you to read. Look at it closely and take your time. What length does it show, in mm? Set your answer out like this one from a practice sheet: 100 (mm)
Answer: 34.0 (mm)
